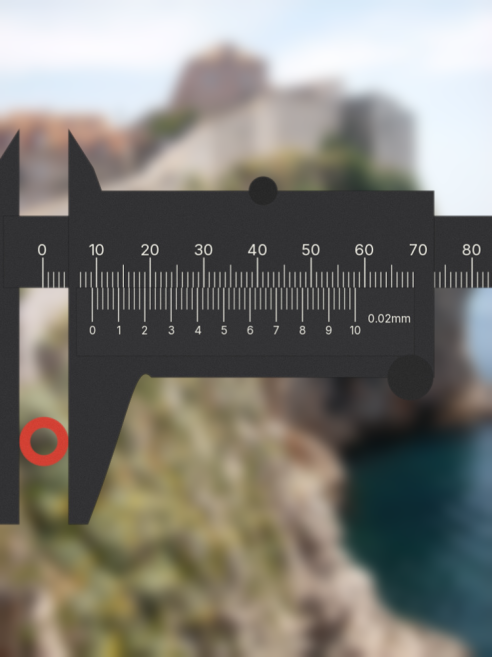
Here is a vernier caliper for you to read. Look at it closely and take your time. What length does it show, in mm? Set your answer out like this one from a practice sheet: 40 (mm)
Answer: 9.2 (mm)
